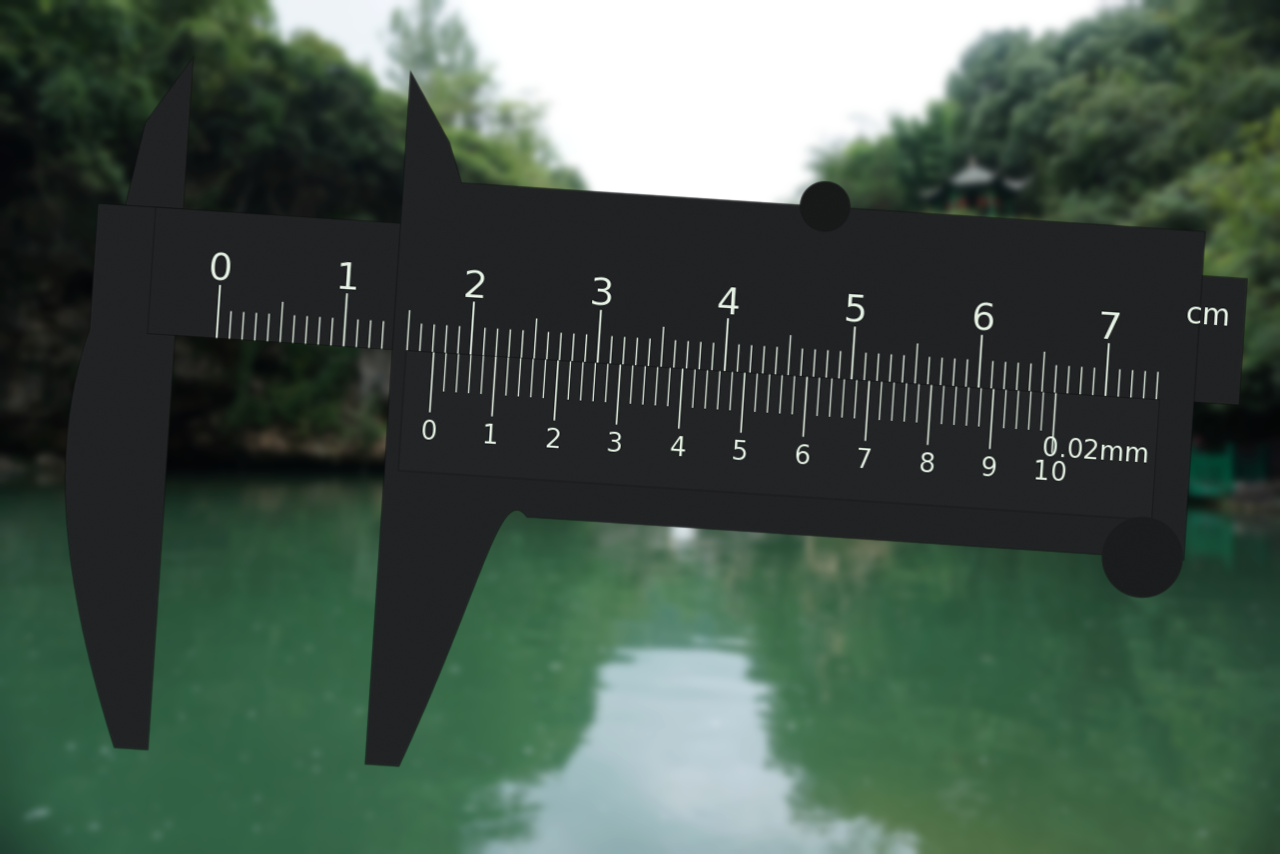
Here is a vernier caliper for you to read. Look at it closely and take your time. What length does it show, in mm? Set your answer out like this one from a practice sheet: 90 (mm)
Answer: 17.1 (mm)
